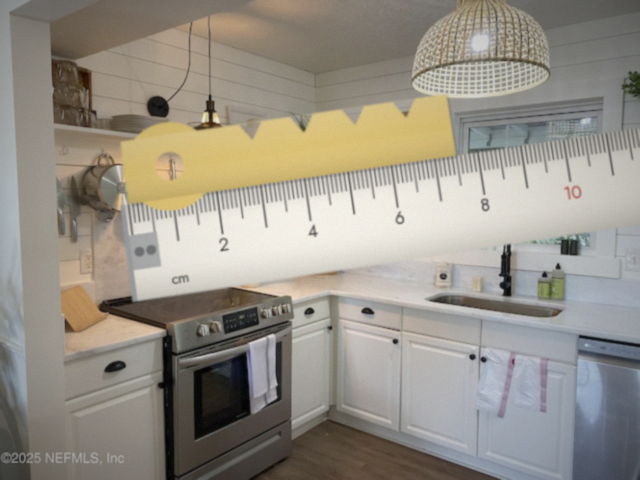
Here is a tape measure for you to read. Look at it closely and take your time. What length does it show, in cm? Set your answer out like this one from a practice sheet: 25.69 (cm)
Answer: 7.5 (cm)
